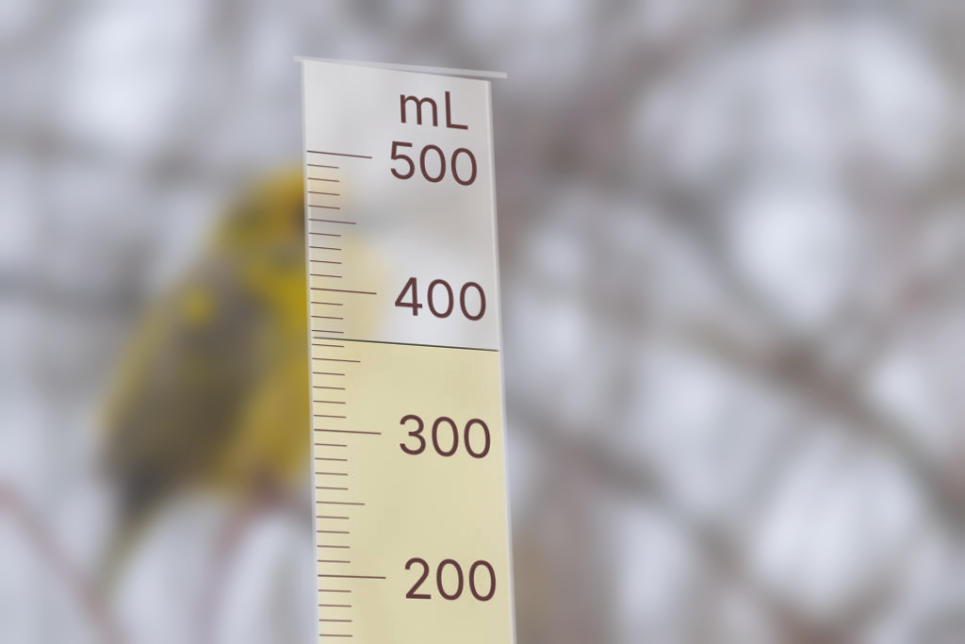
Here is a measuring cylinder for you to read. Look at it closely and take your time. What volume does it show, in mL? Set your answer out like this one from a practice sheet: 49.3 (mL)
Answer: 365 (mL)
